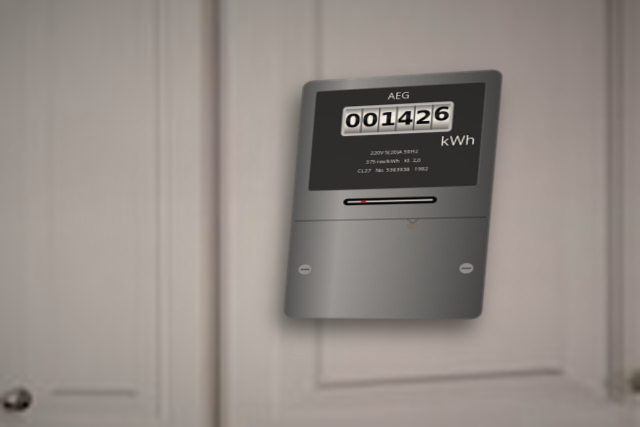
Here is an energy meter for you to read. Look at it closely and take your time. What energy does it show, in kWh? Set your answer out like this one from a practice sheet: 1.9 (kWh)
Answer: 1426 (kWh)
